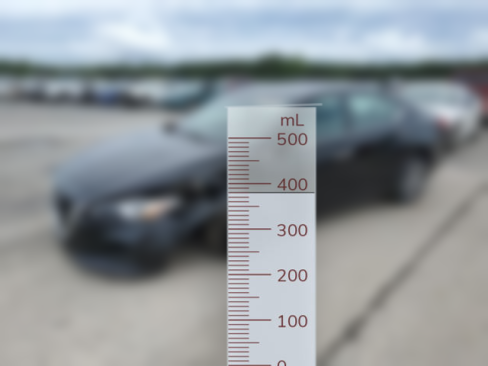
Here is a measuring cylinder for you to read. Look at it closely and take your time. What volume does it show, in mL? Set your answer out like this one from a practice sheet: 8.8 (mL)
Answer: 380 (mL)
